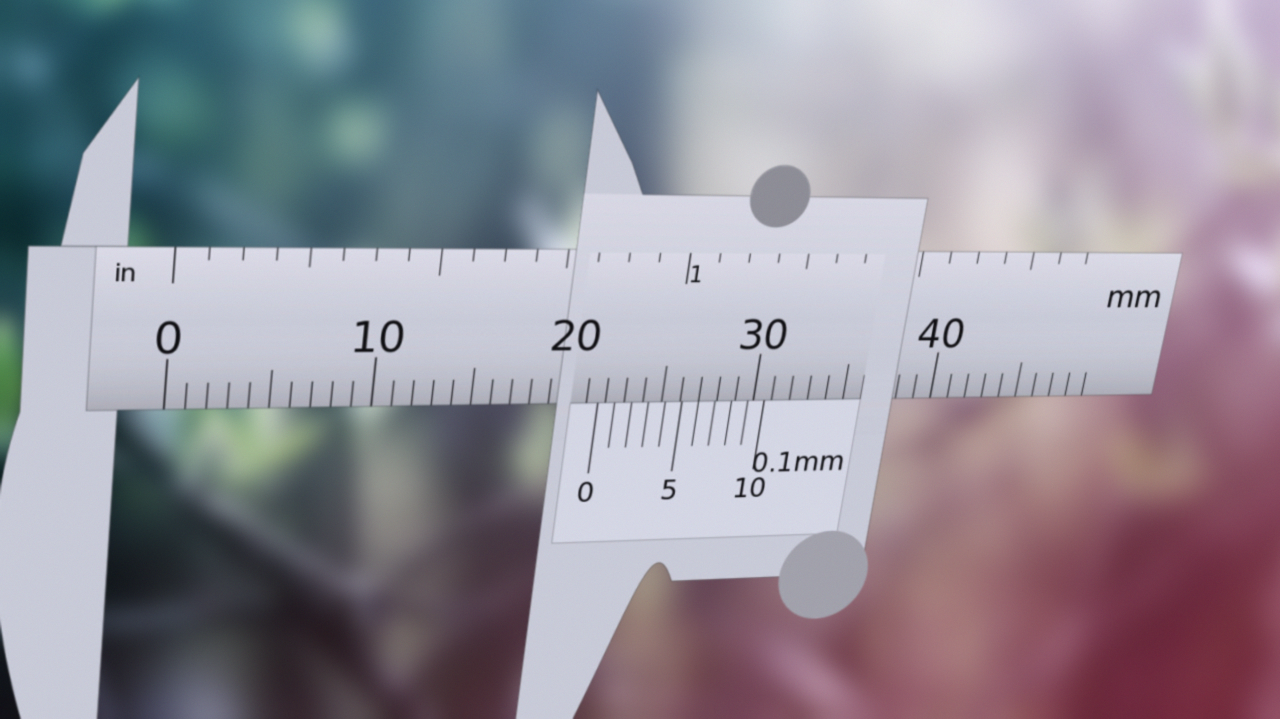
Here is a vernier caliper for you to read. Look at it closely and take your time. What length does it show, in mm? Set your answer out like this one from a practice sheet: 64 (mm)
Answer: 21.6 (mm)
